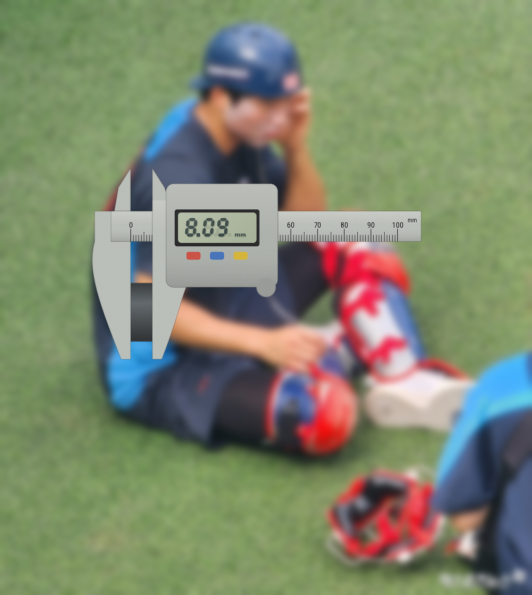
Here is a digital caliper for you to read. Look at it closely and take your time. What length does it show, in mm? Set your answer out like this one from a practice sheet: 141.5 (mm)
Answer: 8.09 (mm)
